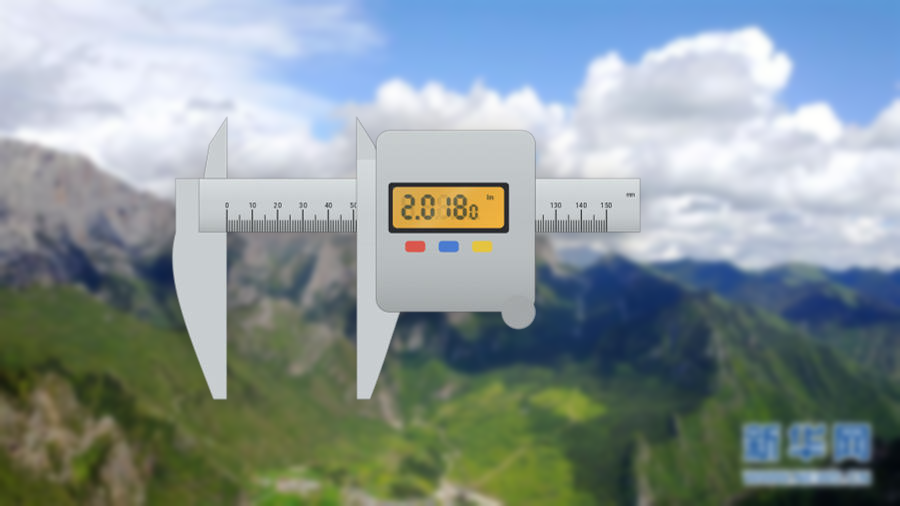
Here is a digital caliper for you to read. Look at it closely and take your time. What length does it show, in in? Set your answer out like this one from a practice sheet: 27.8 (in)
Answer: 2.0180 (in)
